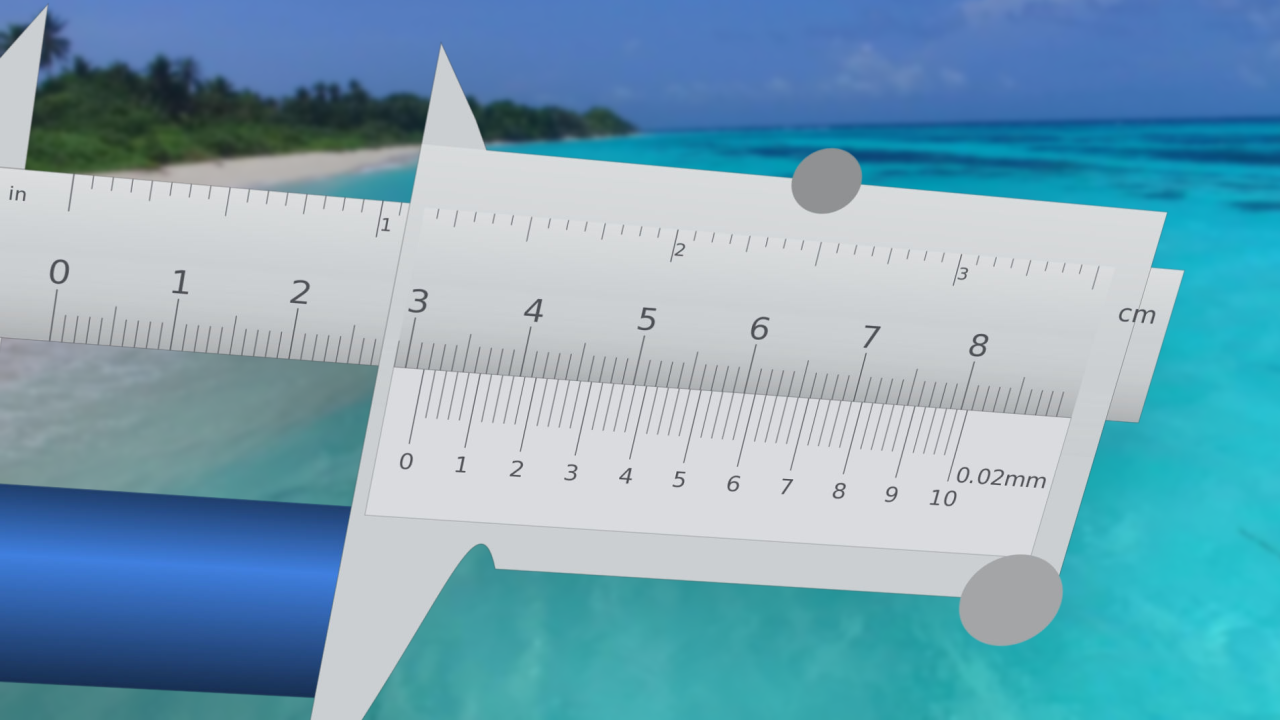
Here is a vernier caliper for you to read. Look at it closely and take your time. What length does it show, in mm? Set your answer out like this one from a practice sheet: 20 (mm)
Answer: 31.6 (mm)
